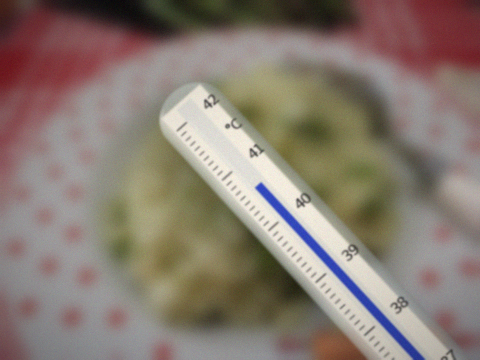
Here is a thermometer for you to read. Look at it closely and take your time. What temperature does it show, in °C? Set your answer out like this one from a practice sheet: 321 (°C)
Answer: 40.6 (°C)
